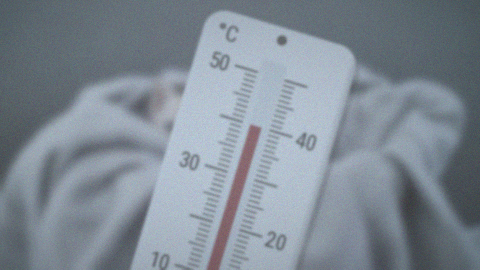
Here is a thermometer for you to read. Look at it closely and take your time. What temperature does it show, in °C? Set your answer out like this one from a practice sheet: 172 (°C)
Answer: 40 (°C)
